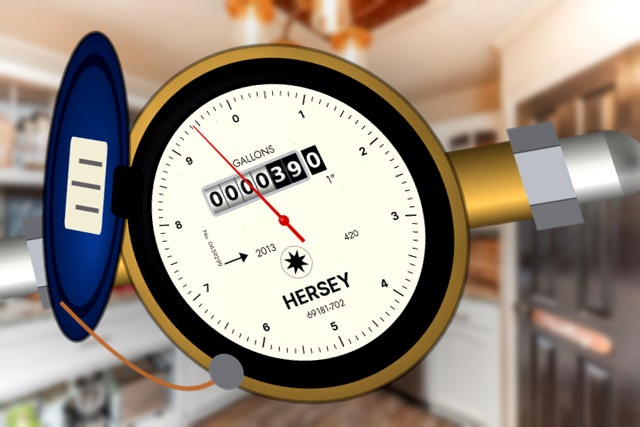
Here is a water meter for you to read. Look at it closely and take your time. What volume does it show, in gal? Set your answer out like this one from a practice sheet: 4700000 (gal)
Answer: 389.4 (gal)
